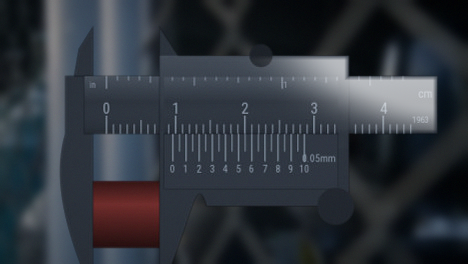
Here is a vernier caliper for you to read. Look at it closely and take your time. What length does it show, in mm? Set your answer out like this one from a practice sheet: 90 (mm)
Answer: 9.6 (mm)
